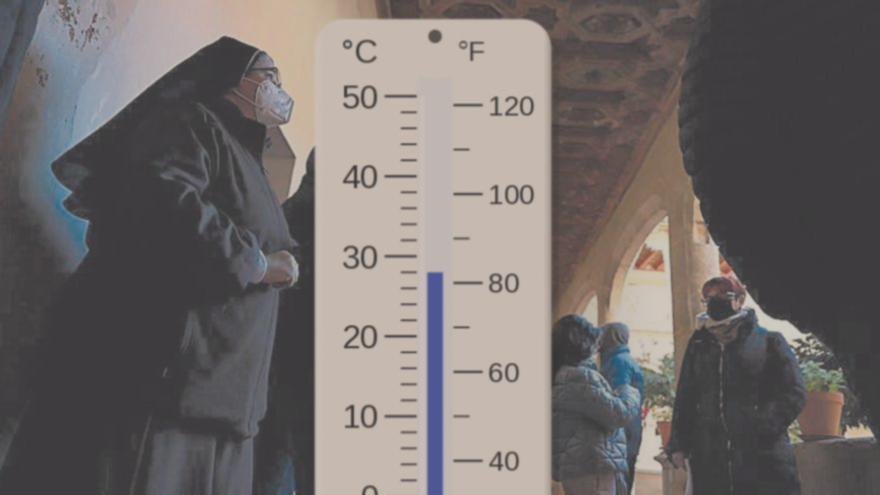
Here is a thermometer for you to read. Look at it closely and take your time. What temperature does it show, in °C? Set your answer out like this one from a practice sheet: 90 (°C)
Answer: 28 (°C)
